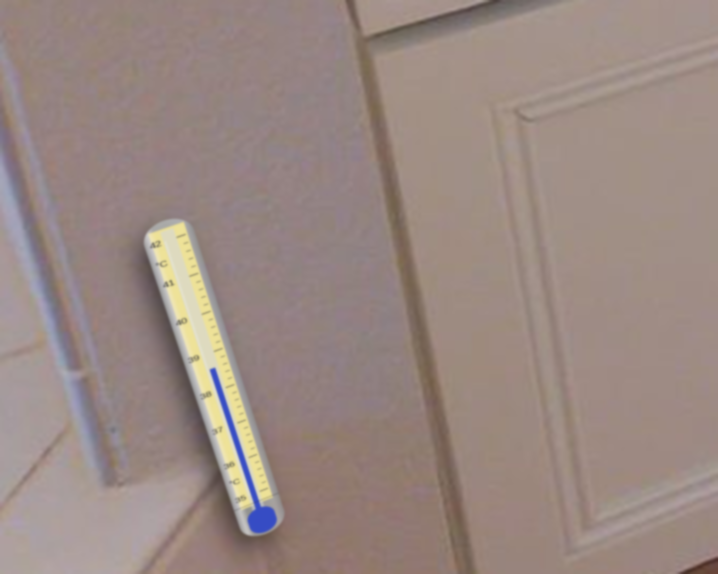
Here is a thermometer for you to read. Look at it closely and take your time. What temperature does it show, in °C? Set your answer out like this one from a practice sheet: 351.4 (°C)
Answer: 38.6 (°C)
